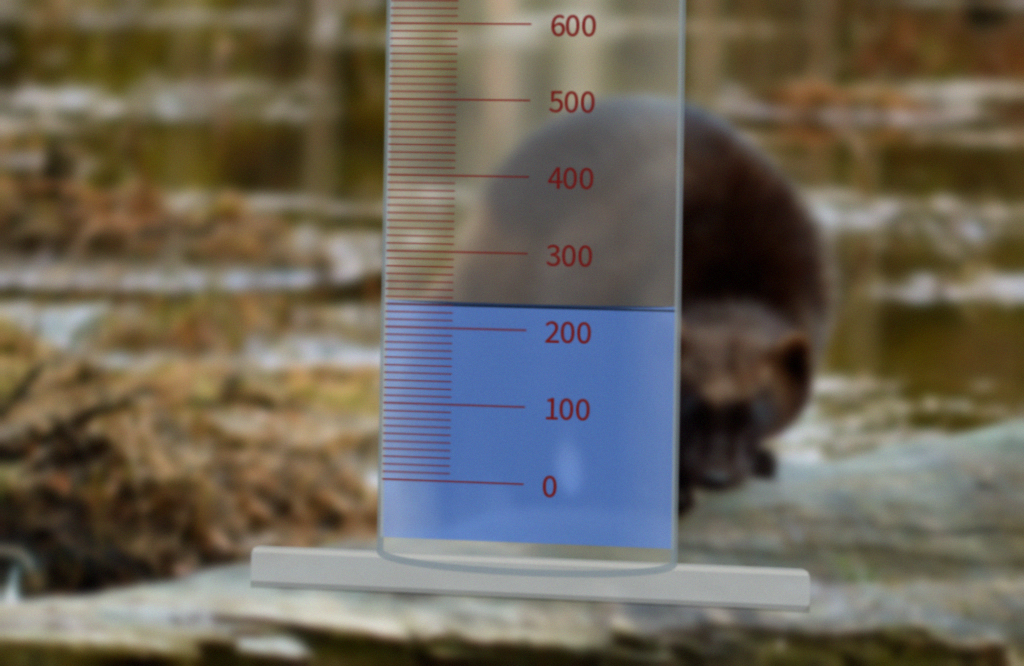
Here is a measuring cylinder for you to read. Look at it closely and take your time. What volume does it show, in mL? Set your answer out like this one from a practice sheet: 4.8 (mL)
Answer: 230 (mL)
